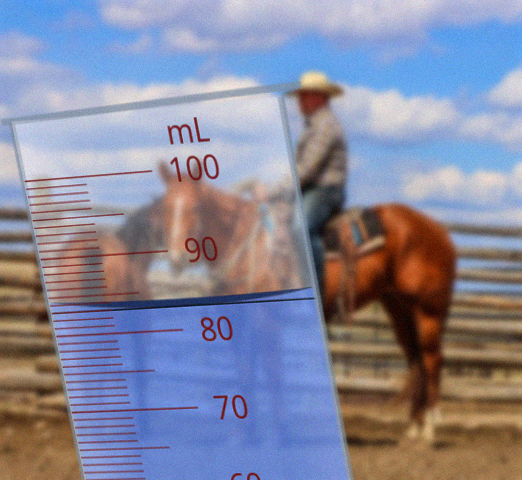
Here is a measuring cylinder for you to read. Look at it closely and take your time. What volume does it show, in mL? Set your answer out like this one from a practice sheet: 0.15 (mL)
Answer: 83 (mL)
